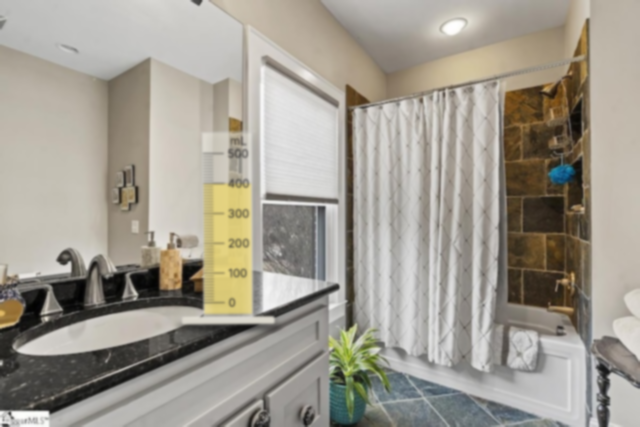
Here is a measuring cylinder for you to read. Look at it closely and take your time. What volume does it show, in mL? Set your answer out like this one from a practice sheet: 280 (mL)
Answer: 400 (mL)
